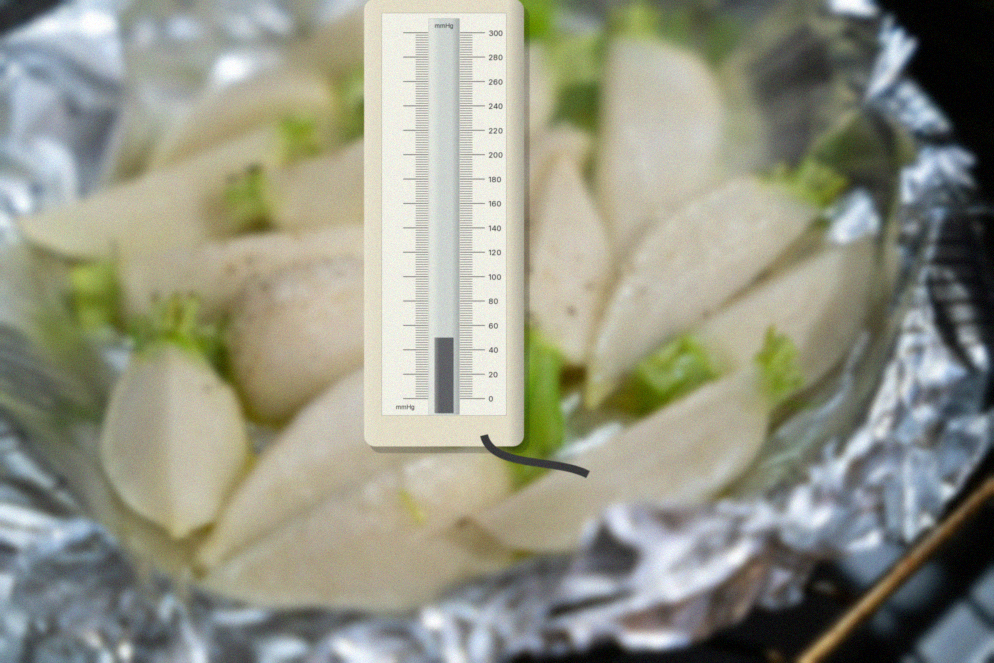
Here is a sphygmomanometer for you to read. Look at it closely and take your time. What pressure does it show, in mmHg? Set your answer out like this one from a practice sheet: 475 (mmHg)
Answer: 50 (mmHg)
